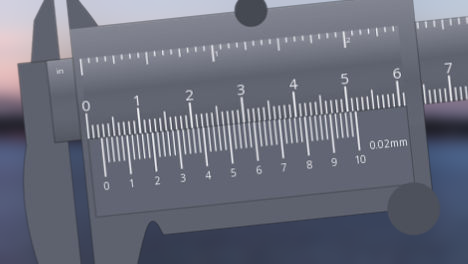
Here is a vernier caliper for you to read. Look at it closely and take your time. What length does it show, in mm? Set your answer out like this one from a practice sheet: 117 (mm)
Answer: 2.5 (mm)
